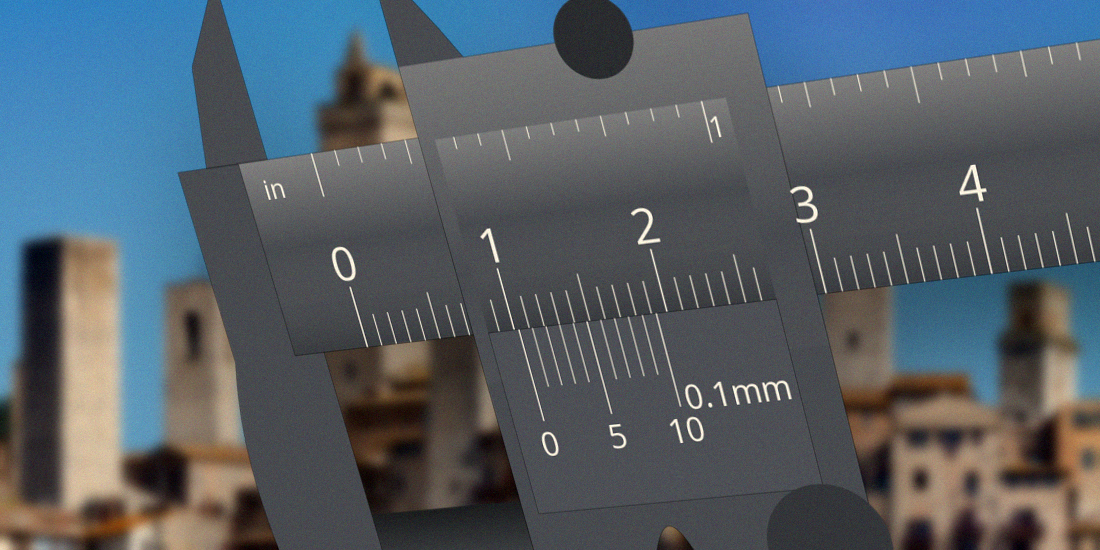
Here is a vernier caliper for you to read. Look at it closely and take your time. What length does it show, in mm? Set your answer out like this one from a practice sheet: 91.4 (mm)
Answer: 10.3 (mm)
